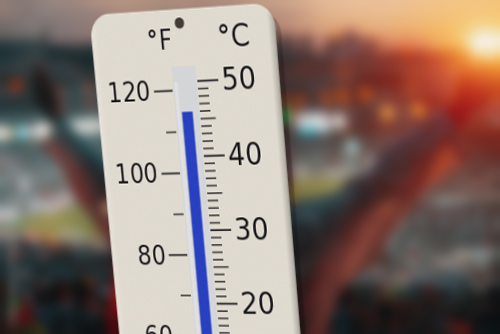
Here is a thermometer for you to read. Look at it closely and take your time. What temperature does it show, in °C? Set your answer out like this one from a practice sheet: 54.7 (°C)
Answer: 46 (°C)
